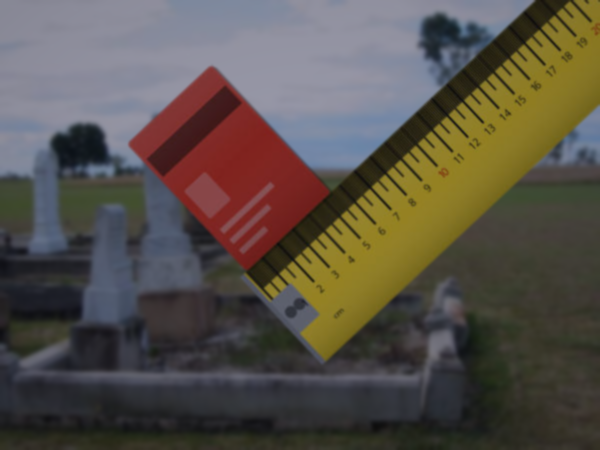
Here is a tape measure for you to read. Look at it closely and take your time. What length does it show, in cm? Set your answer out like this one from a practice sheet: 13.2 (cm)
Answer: 5.5 (cm)
